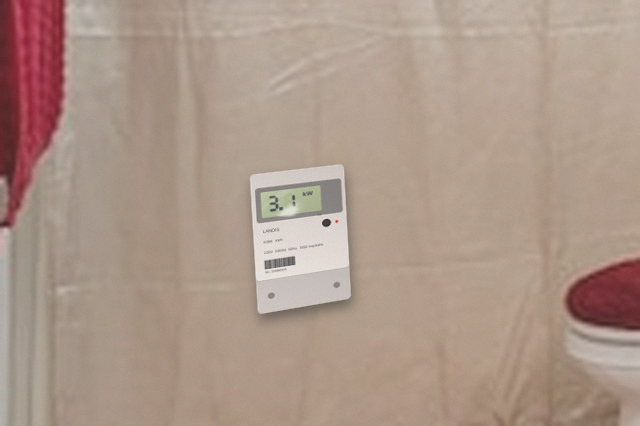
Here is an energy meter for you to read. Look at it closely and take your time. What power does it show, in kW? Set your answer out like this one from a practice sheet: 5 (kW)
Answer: 3.1 (kW)
